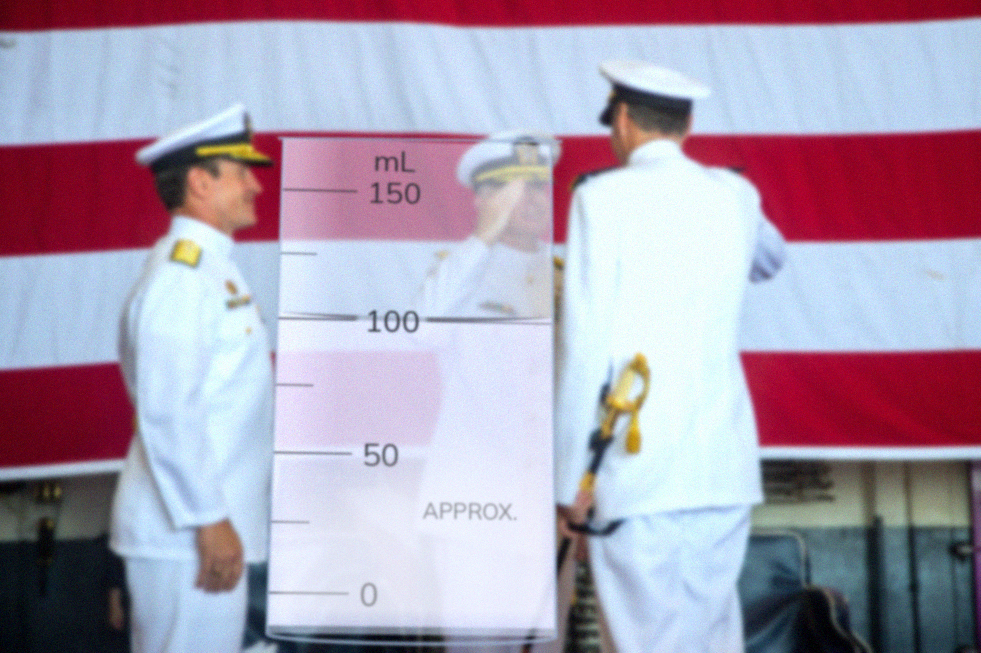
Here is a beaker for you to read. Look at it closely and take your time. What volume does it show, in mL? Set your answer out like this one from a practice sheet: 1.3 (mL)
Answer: 100 (mL)
